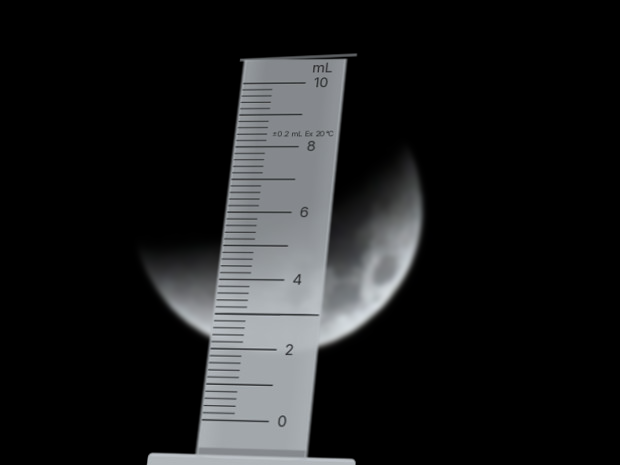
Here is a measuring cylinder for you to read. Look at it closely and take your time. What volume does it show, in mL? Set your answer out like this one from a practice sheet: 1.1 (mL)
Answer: 3 (mL)
